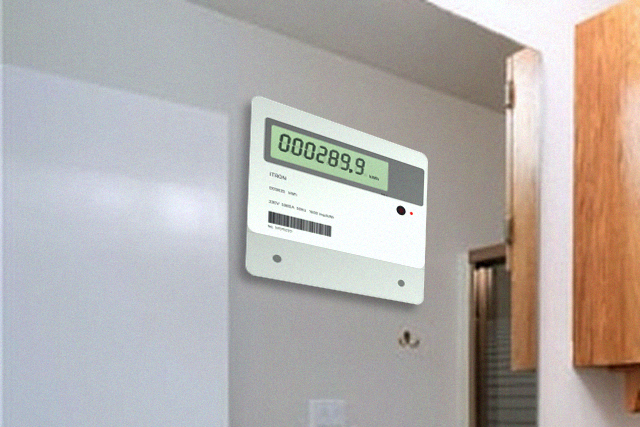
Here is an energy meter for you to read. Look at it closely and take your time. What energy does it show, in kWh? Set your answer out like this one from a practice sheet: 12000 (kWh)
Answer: 289.9 (kWh)
